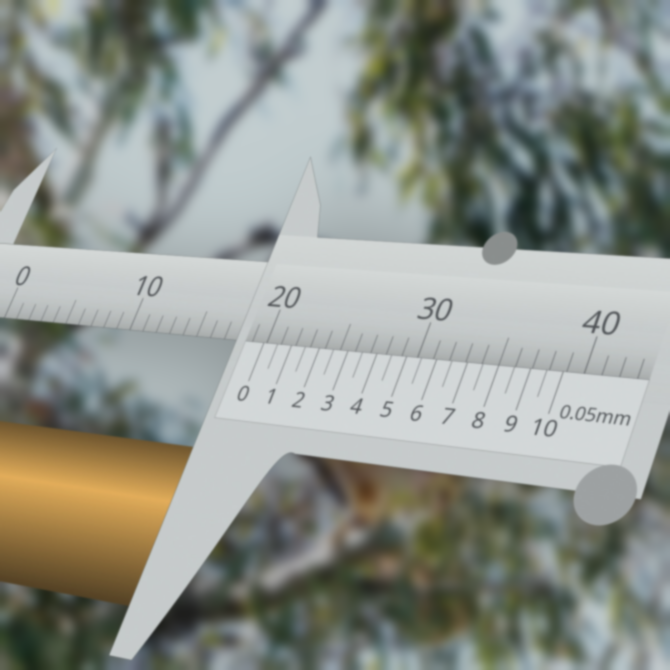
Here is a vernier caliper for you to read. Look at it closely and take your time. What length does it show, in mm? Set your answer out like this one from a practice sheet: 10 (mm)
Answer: 19.8 (mm)
